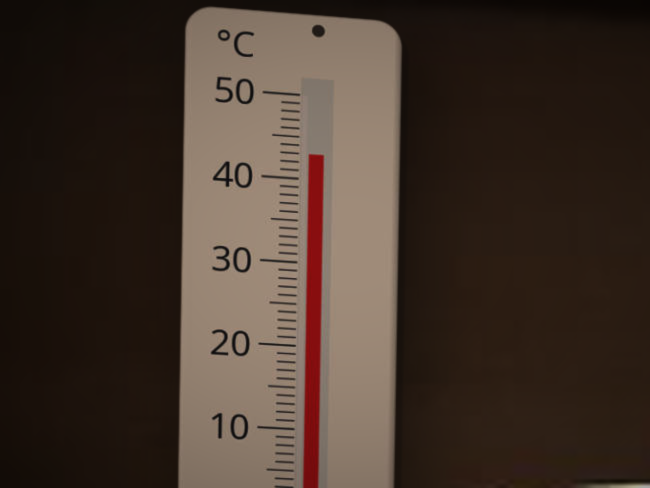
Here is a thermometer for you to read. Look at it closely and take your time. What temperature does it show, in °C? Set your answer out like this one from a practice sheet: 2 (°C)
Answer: 43 (°C)
